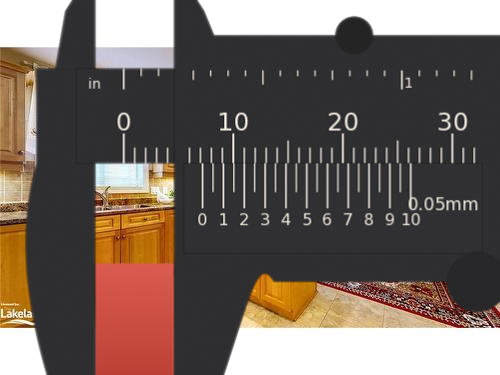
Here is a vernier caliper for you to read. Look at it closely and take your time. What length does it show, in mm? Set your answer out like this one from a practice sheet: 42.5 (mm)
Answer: 7.2 (mm)
